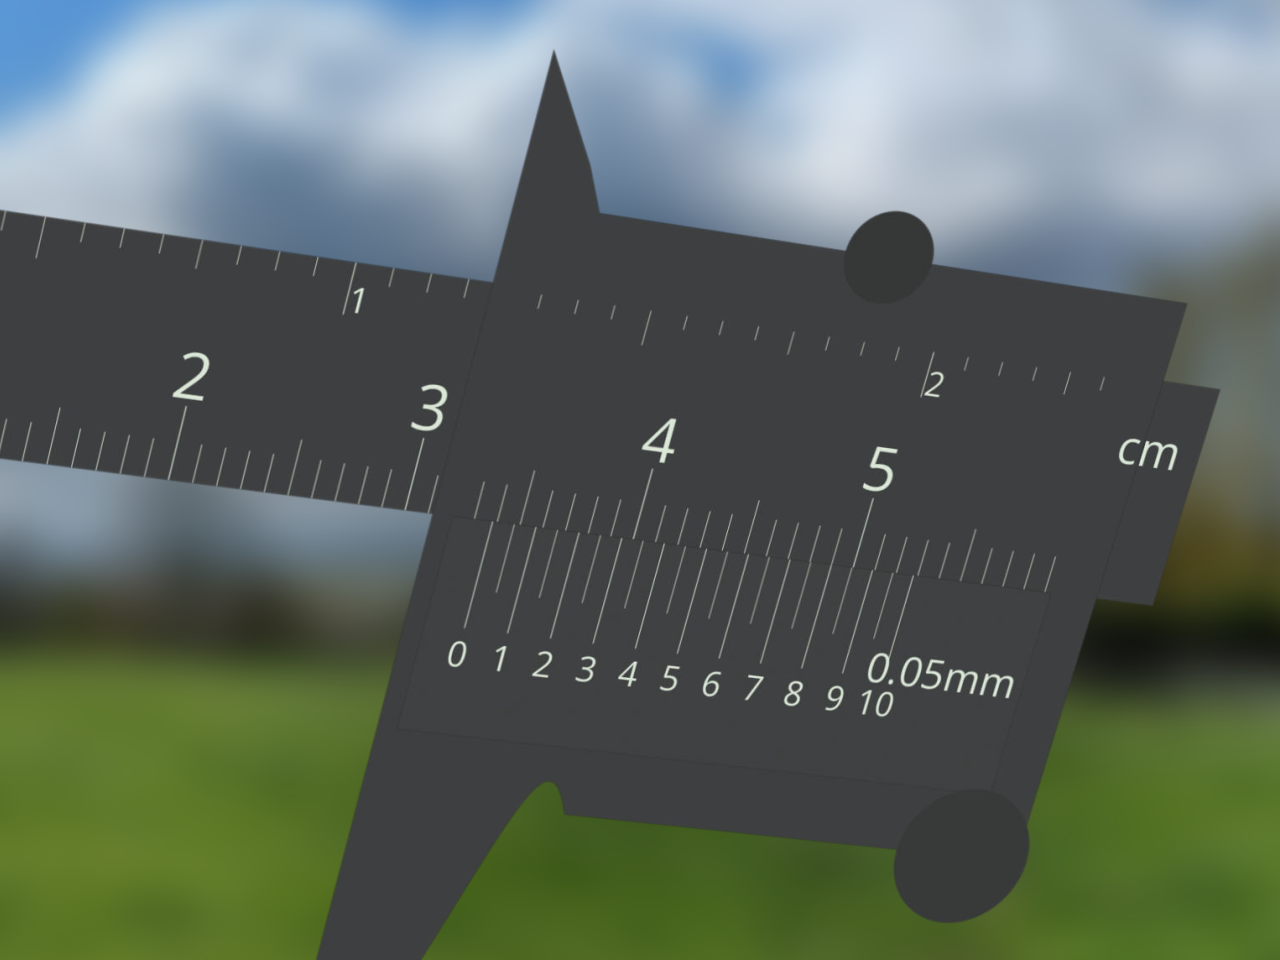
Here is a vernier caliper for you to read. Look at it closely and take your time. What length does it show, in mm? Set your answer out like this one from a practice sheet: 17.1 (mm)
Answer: 33.8 (mm)
